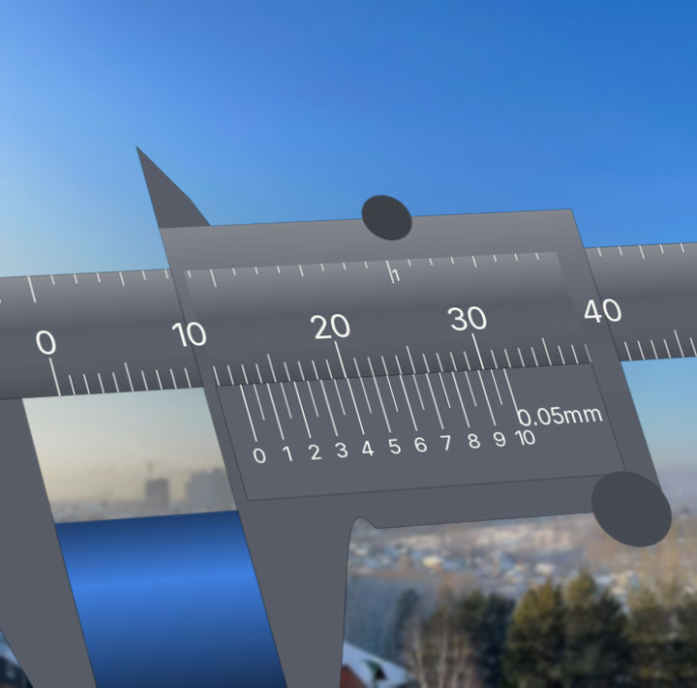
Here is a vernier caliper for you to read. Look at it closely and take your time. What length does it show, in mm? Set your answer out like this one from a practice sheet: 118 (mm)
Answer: 12.5 (mm)
